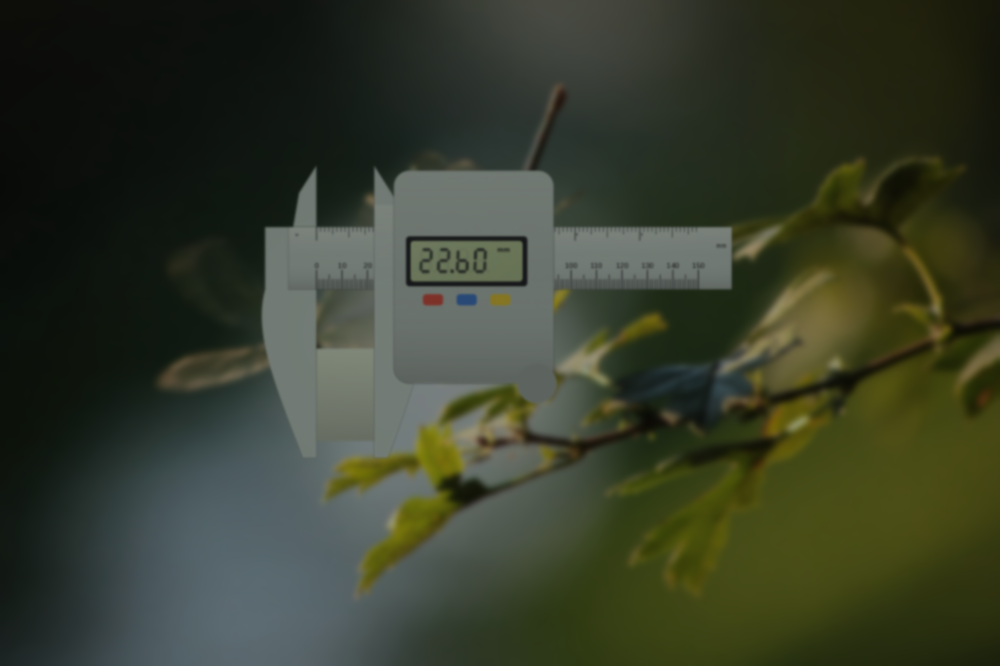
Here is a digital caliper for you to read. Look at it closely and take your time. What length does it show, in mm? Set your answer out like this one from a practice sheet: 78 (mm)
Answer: 22.60 (mm)
